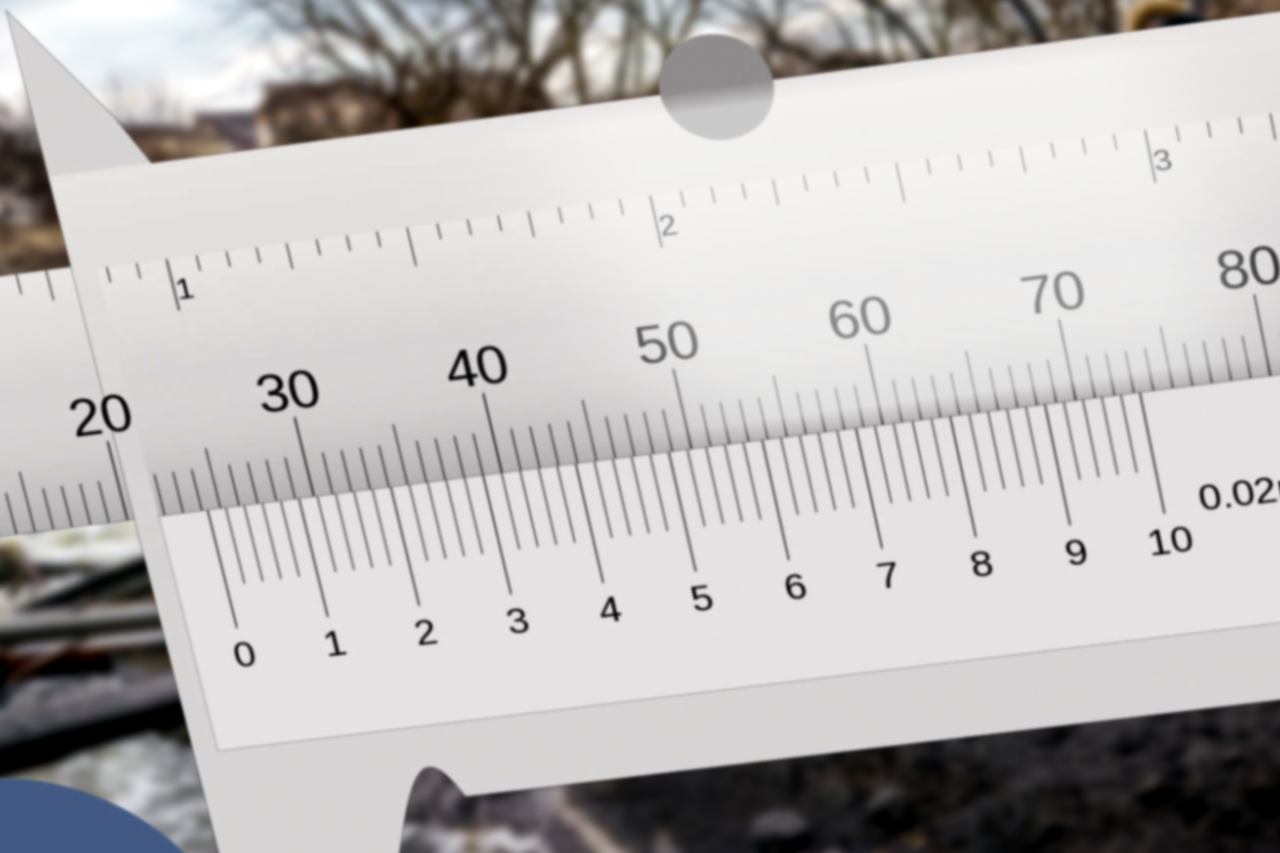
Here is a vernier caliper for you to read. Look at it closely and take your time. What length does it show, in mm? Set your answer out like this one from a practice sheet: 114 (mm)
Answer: 24.3 (mm)
